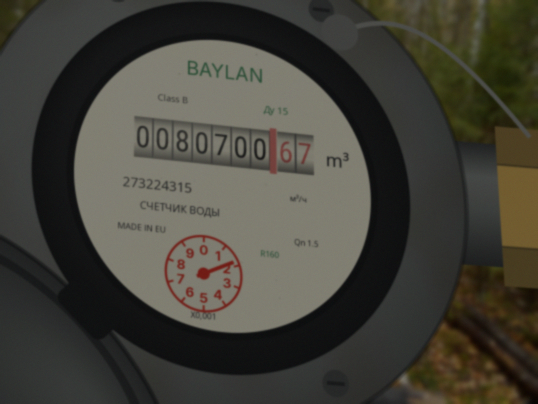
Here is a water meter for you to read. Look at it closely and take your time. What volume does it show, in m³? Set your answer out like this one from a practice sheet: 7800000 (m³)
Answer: 80700.671 (m³)
